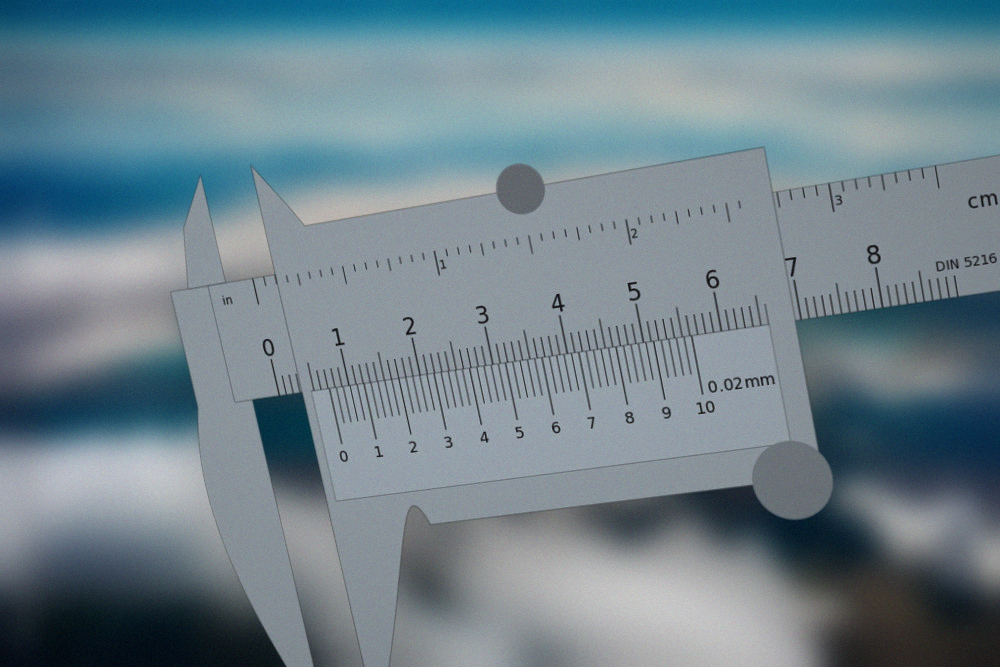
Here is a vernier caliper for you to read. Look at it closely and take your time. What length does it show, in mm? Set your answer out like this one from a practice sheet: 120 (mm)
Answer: 7.2 (mm)
